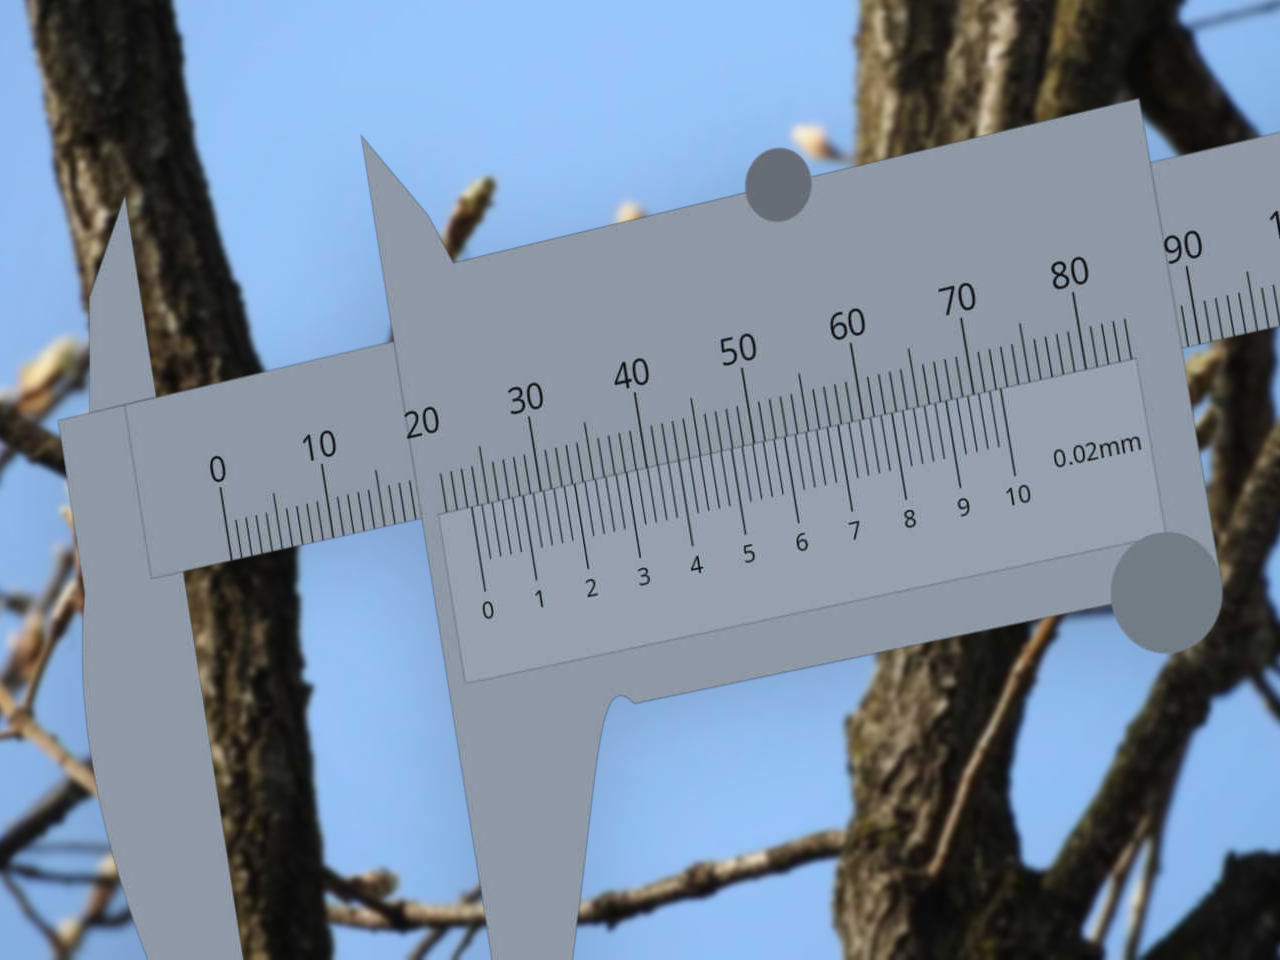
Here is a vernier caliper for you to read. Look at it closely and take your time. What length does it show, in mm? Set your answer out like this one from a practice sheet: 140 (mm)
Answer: 23.4 (mm)
